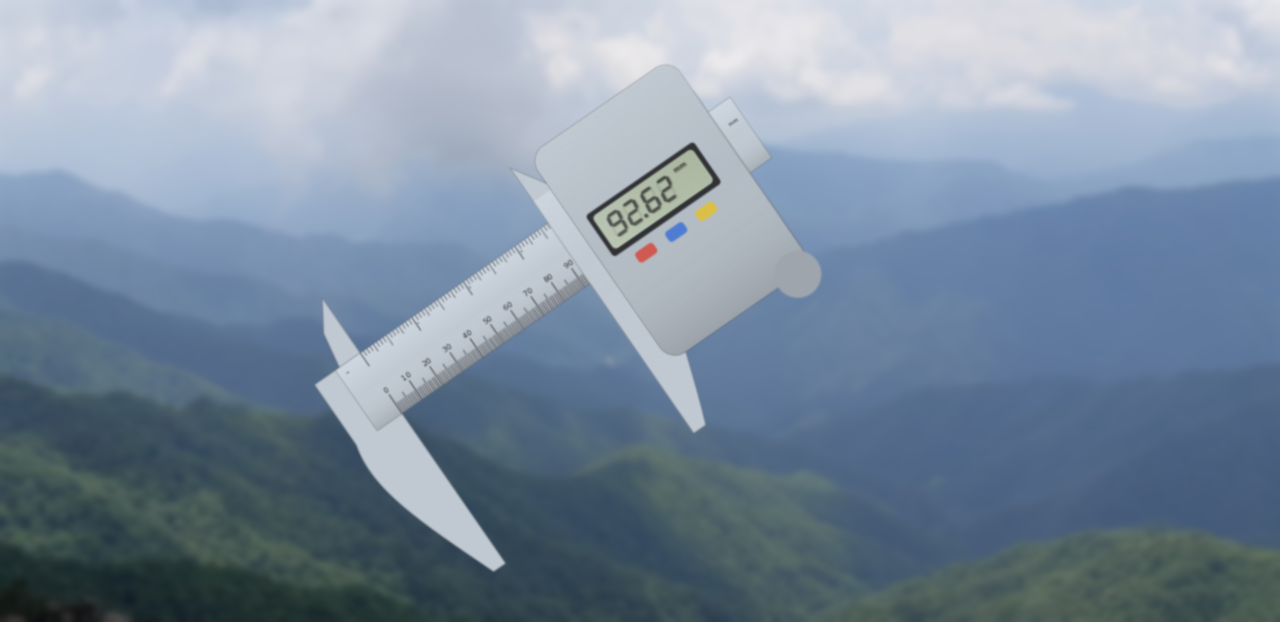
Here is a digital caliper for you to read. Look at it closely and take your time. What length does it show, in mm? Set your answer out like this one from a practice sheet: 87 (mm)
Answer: 92.62 (mm)
